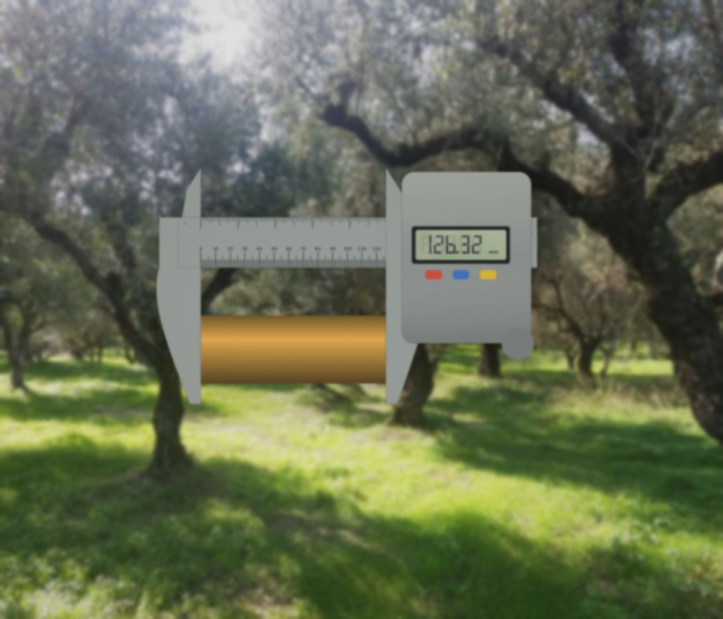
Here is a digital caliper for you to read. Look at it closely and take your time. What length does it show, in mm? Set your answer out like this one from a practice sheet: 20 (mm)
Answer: 126.32 (mm)
